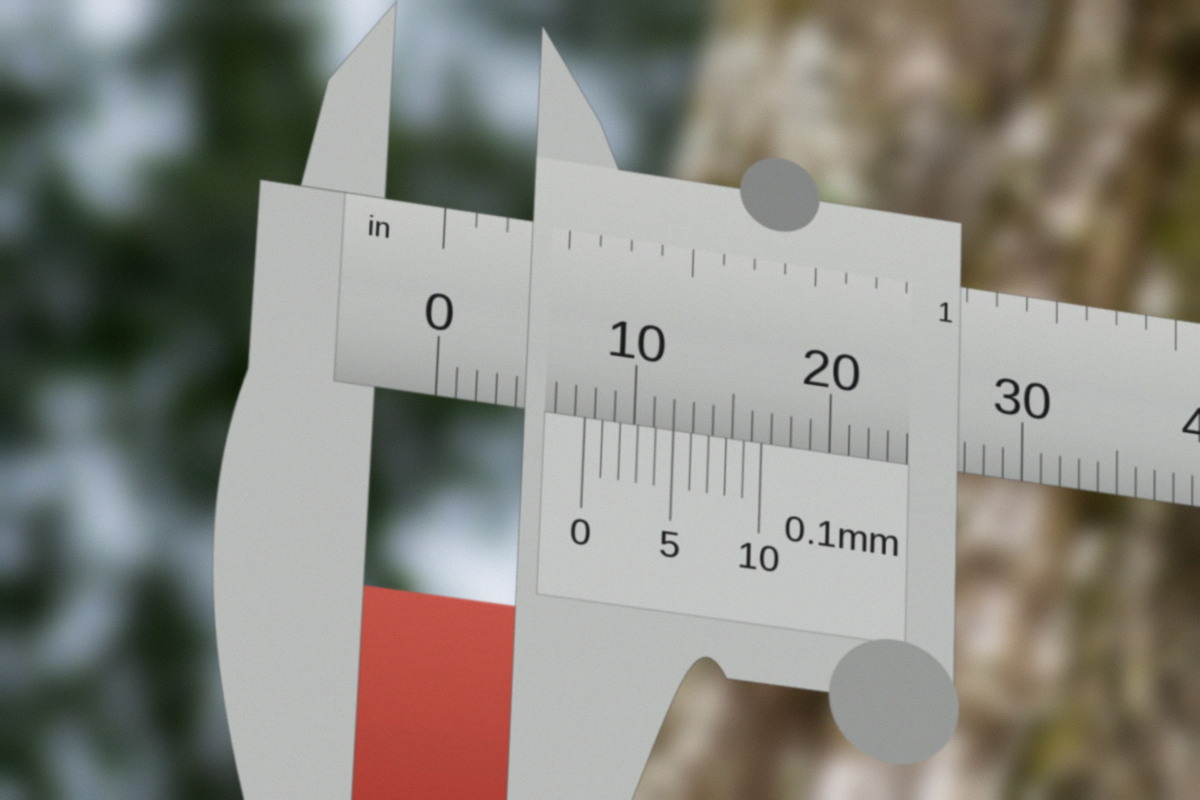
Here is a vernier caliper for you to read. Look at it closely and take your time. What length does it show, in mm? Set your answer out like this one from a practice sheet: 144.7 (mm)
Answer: 7.5 (mm)
